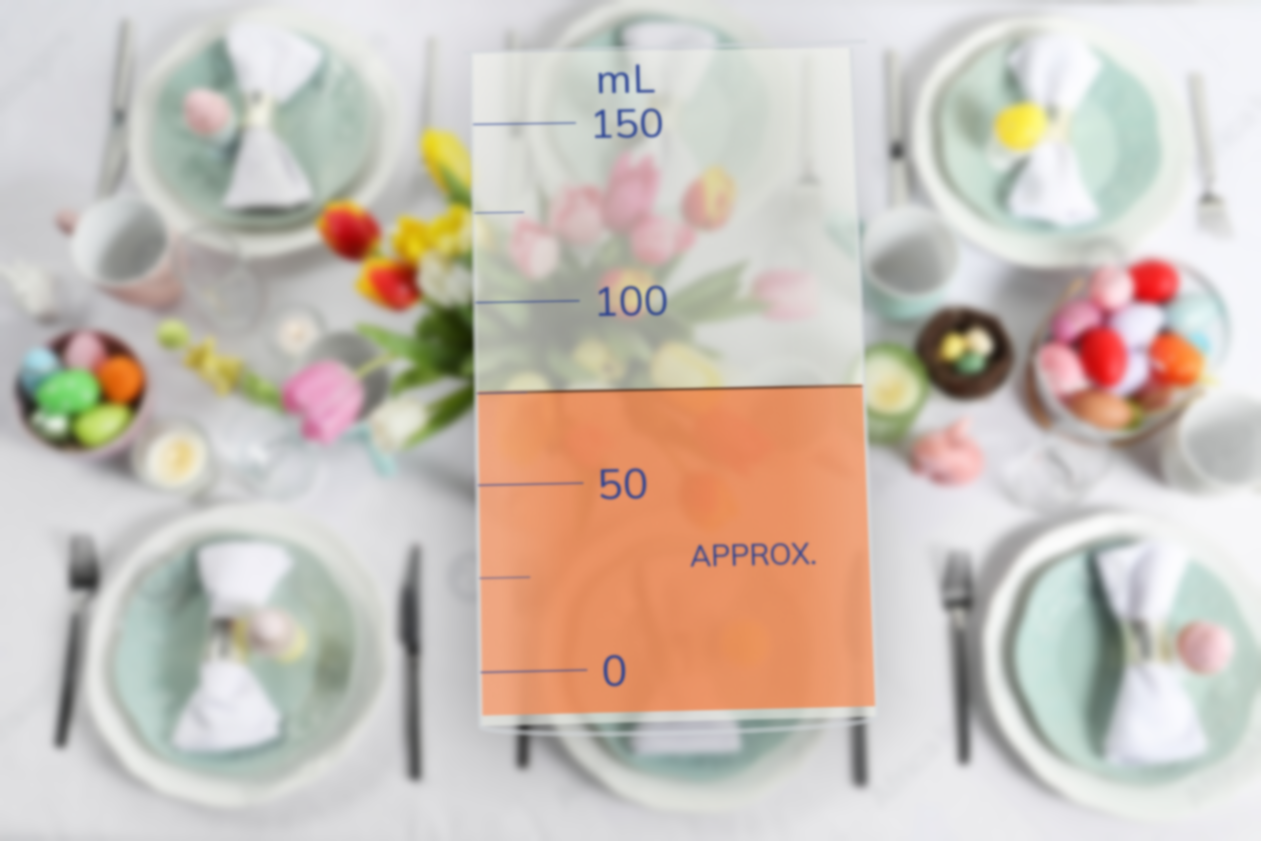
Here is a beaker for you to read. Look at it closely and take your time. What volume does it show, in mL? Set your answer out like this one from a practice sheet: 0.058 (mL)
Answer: 75 (mL)
